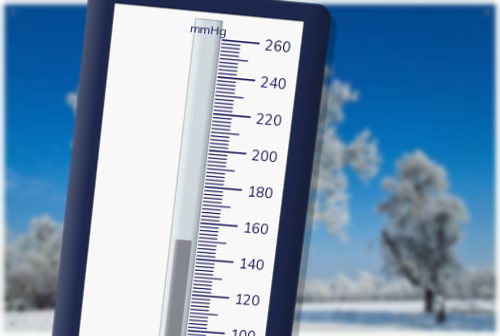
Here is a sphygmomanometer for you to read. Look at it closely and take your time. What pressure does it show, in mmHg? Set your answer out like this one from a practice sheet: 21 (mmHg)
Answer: 150 (mmHg)
